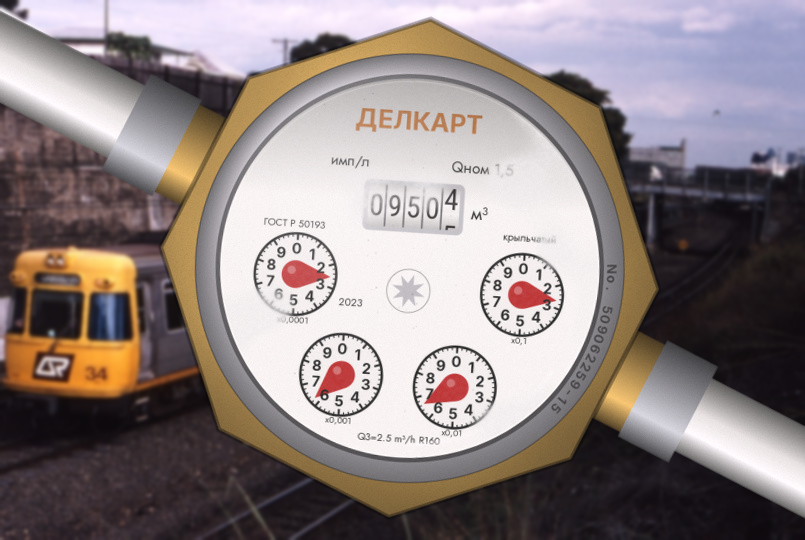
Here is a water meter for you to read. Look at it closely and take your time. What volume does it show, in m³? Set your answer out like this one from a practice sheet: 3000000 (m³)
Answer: 9504.2662 (m³)
